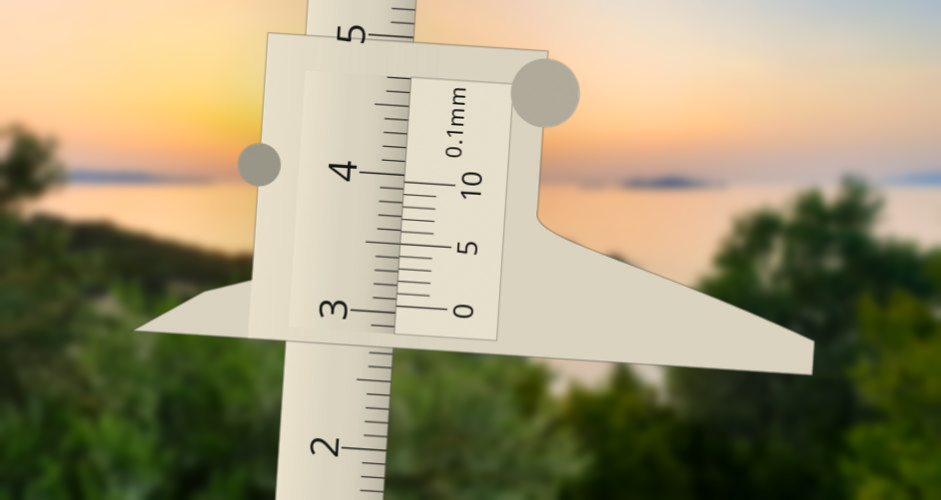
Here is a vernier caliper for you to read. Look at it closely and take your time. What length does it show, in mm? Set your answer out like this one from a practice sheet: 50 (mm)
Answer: 30.5 (mm)
